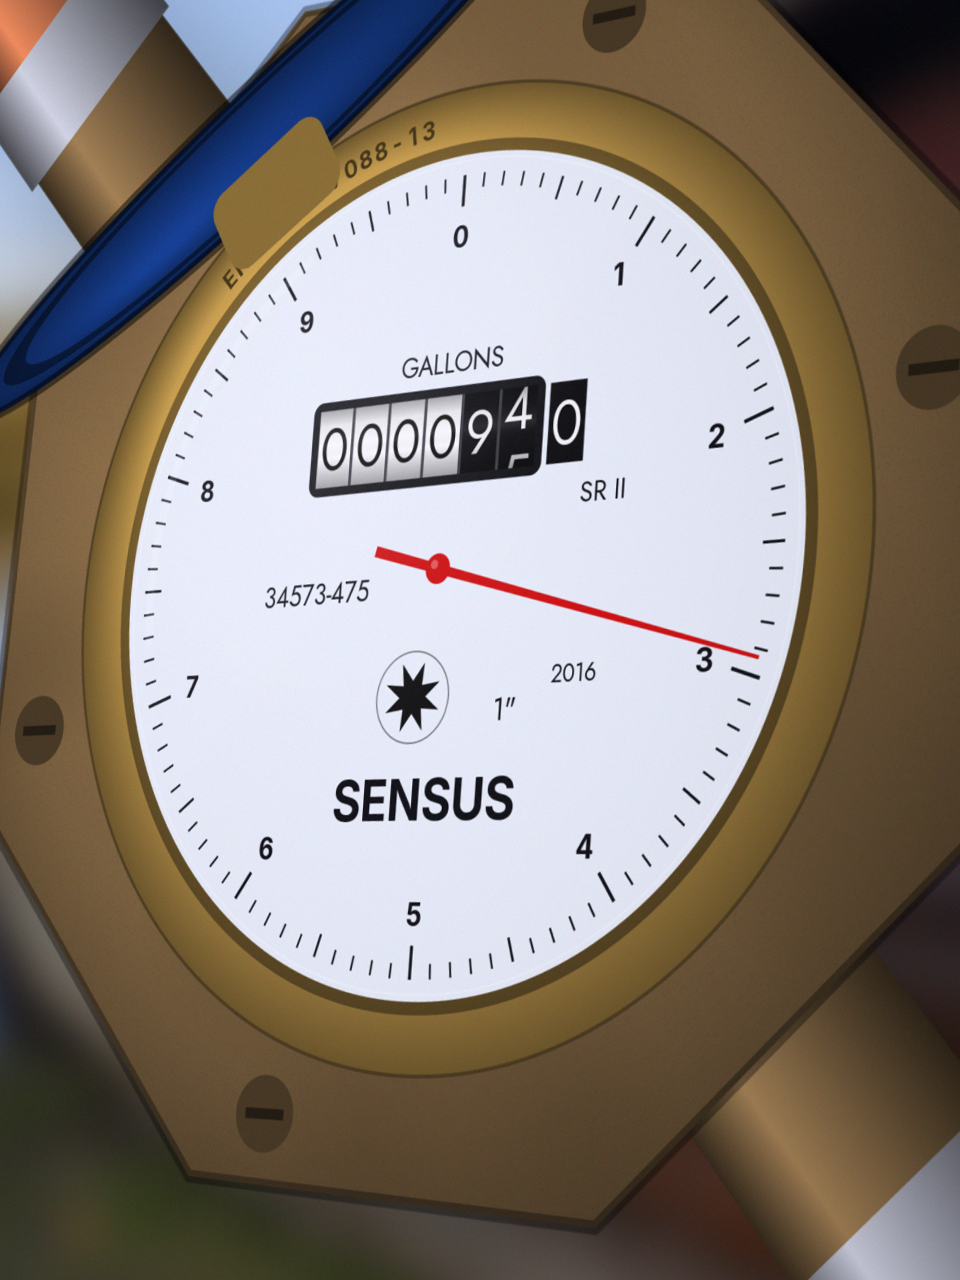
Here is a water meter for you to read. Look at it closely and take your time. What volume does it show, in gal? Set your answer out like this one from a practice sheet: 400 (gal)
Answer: 942.9 (gal)
